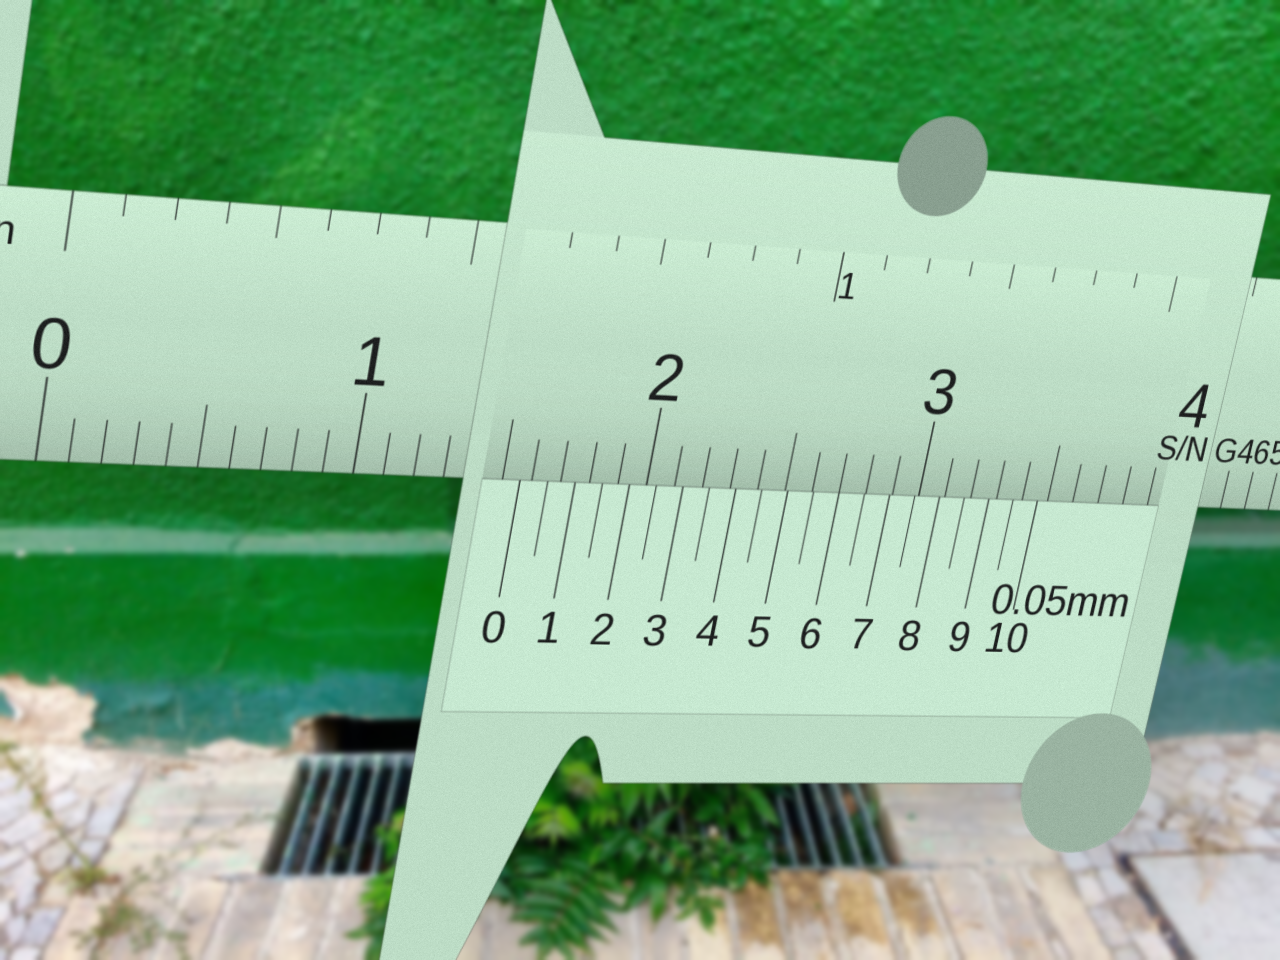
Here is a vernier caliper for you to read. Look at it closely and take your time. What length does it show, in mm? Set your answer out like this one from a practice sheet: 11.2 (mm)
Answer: 15.60 (mm)
